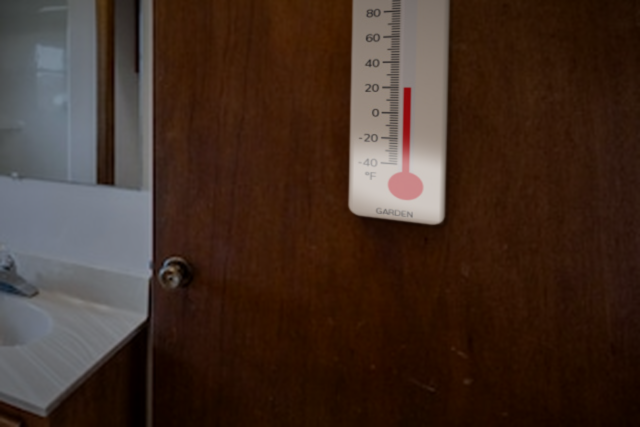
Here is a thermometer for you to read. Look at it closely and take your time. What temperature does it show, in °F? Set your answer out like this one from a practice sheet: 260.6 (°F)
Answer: 20 (°F)
